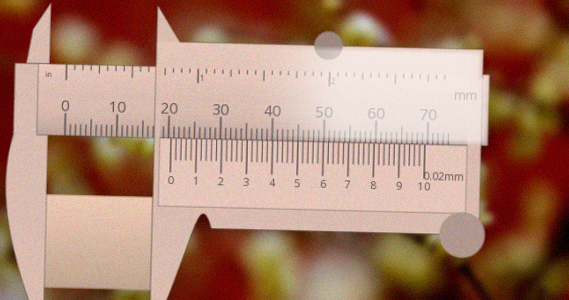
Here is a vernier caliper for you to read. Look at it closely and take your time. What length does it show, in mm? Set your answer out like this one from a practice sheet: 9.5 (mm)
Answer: 20.5 (mm)
